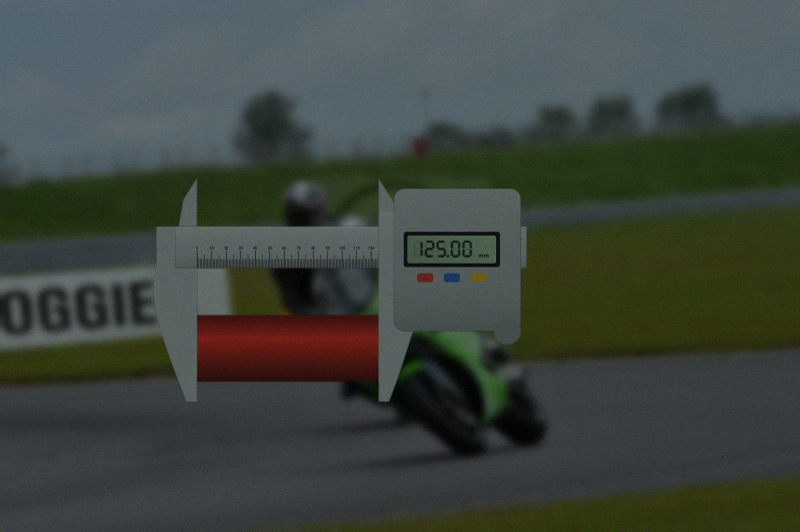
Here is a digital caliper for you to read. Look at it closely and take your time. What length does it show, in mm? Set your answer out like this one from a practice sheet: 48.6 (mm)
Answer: 125.00 (mm)
